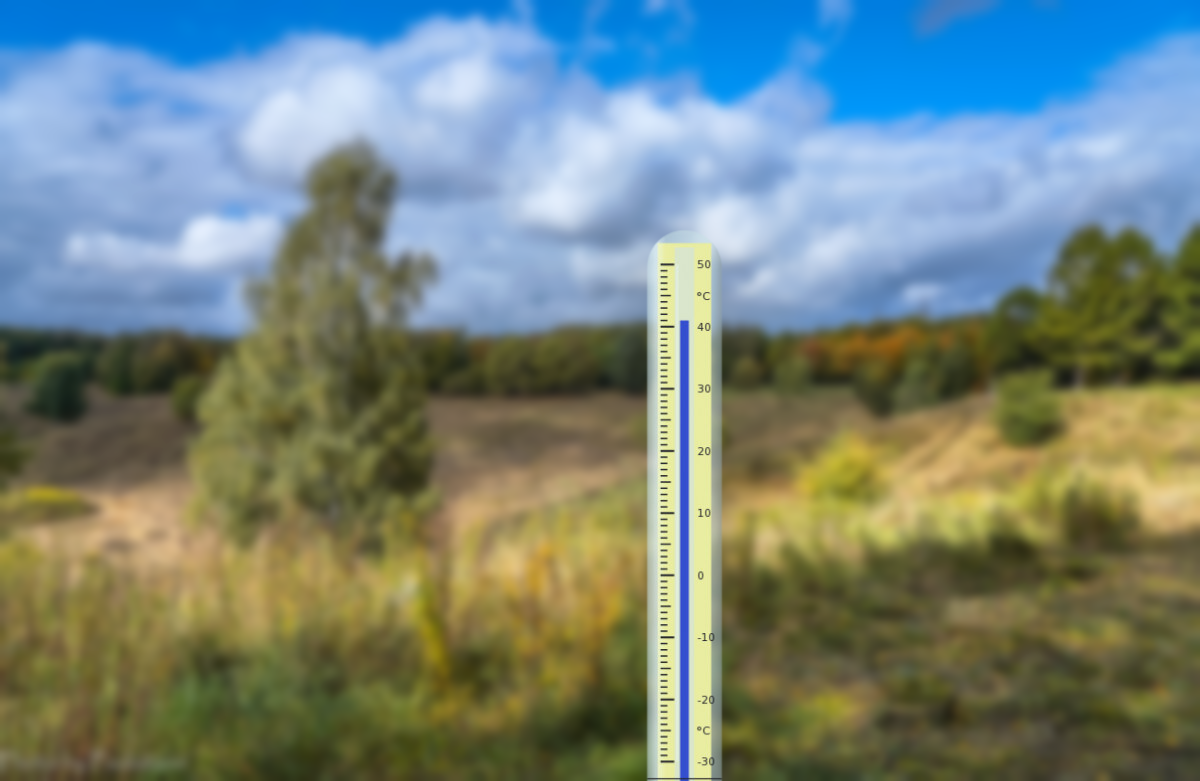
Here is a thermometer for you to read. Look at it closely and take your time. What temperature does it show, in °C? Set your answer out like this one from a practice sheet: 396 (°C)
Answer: 41 (°C)
